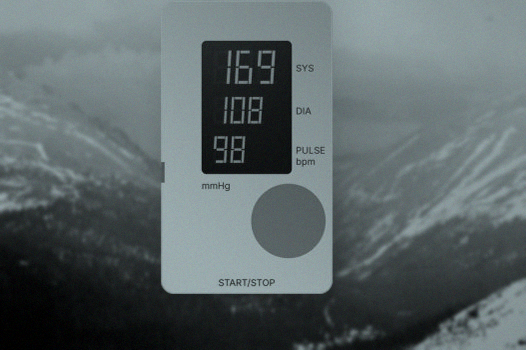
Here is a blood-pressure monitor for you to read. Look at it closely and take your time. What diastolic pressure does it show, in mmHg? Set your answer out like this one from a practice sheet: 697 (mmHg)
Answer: 108 (mmHg)
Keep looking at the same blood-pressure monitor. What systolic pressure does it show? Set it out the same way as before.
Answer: 169 (mmHg)
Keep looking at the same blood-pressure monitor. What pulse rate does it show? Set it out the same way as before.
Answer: 98 (bpm)
